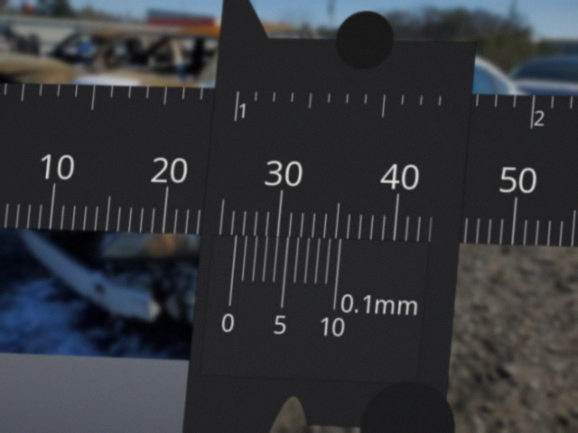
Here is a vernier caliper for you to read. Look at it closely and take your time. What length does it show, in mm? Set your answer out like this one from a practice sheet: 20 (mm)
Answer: 26.4 (mm)
